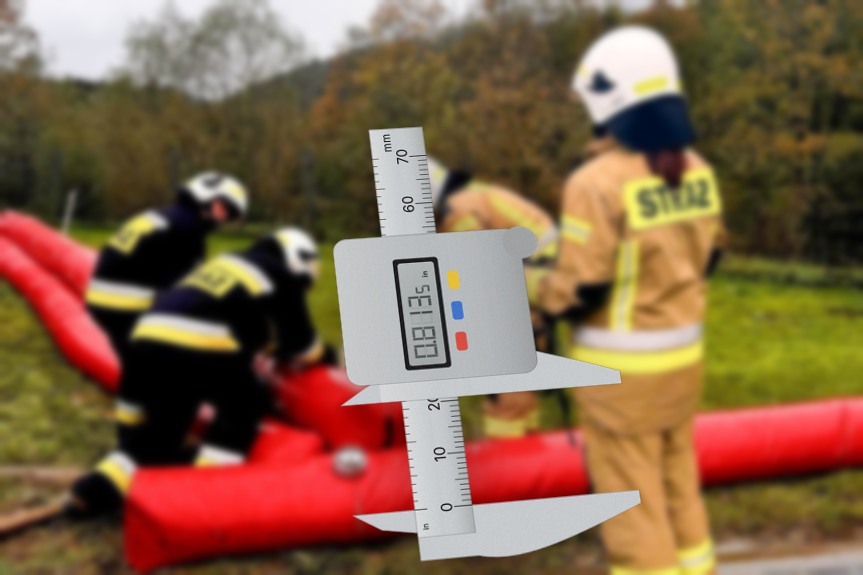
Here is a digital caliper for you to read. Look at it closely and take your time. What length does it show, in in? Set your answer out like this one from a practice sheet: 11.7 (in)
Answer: 0.8135 (in)
